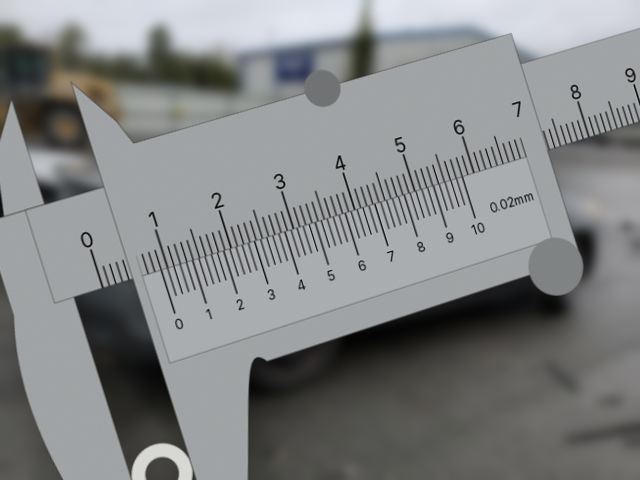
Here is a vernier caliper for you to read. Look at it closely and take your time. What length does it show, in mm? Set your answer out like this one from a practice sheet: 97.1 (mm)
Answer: 9.0 (mm)
